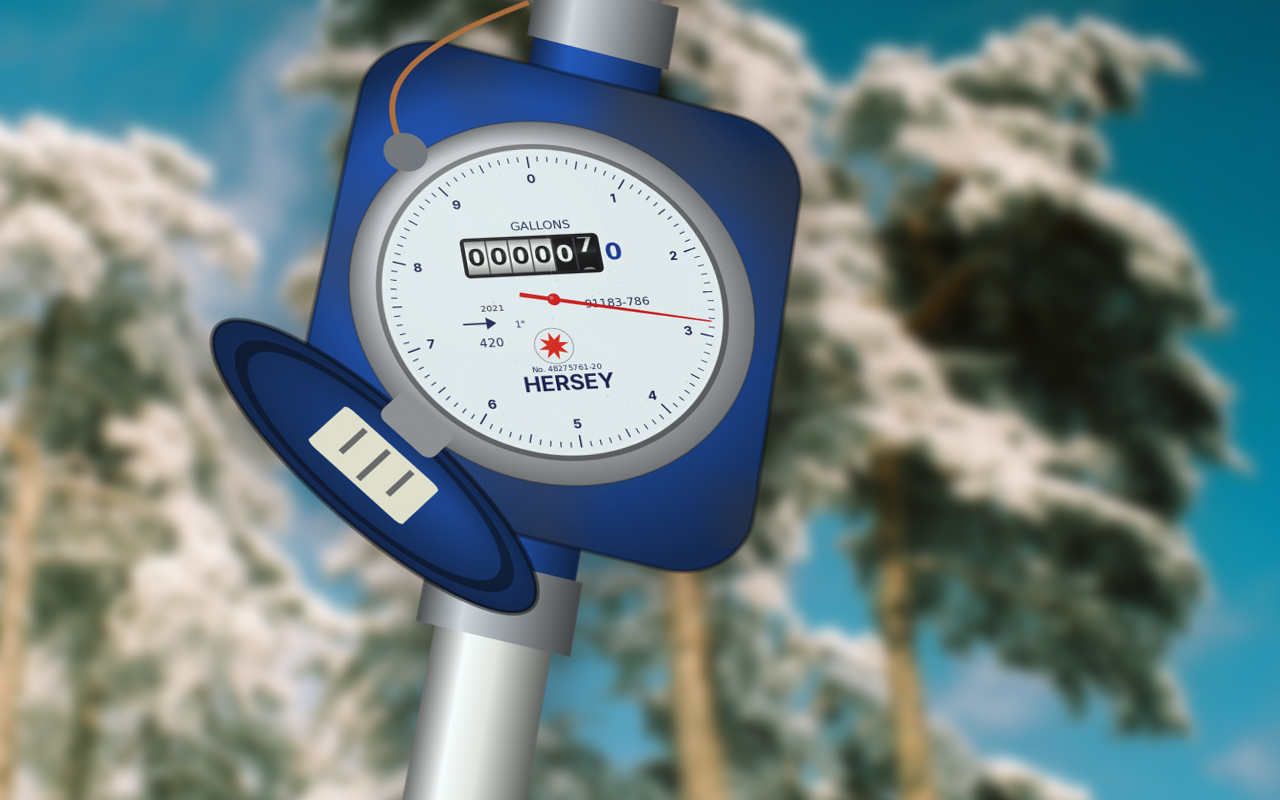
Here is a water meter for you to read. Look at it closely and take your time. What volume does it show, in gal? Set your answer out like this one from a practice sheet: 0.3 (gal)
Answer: 72.8 (gal)
